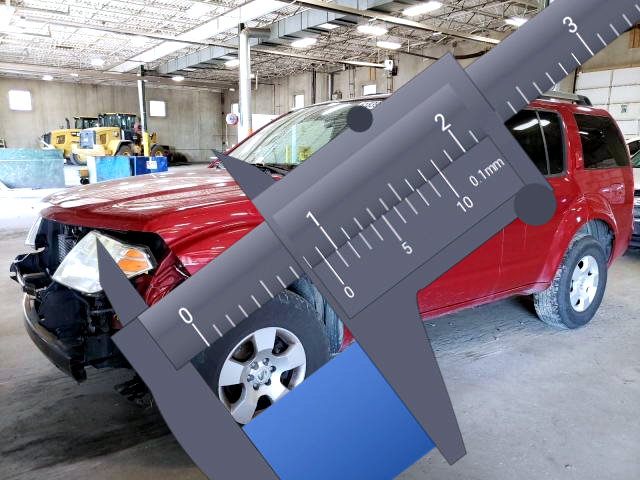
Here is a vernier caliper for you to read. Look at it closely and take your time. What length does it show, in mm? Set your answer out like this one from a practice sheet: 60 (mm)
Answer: 9.0 (mm)
